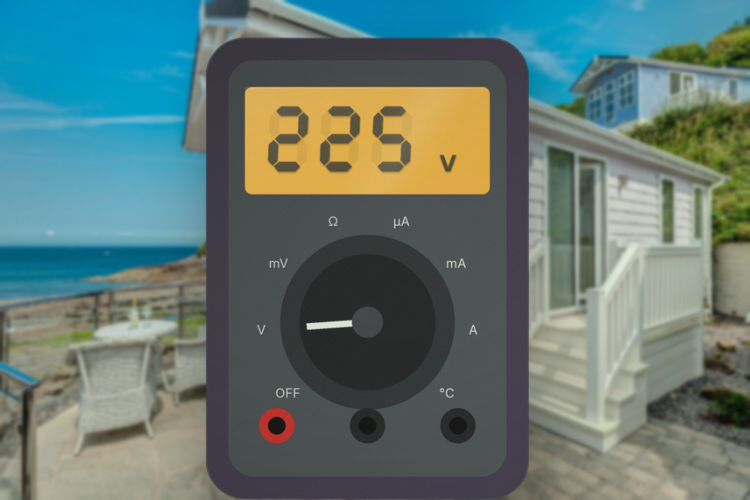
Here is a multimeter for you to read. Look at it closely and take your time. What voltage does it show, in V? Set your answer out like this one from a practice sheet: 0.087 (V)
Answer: 225 (V)
